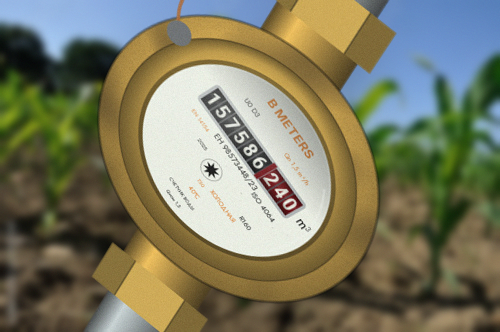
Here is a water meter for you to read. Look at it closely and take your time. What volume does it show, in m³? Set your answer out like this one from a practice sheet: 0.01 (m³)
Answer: 157586.240 (m³)
